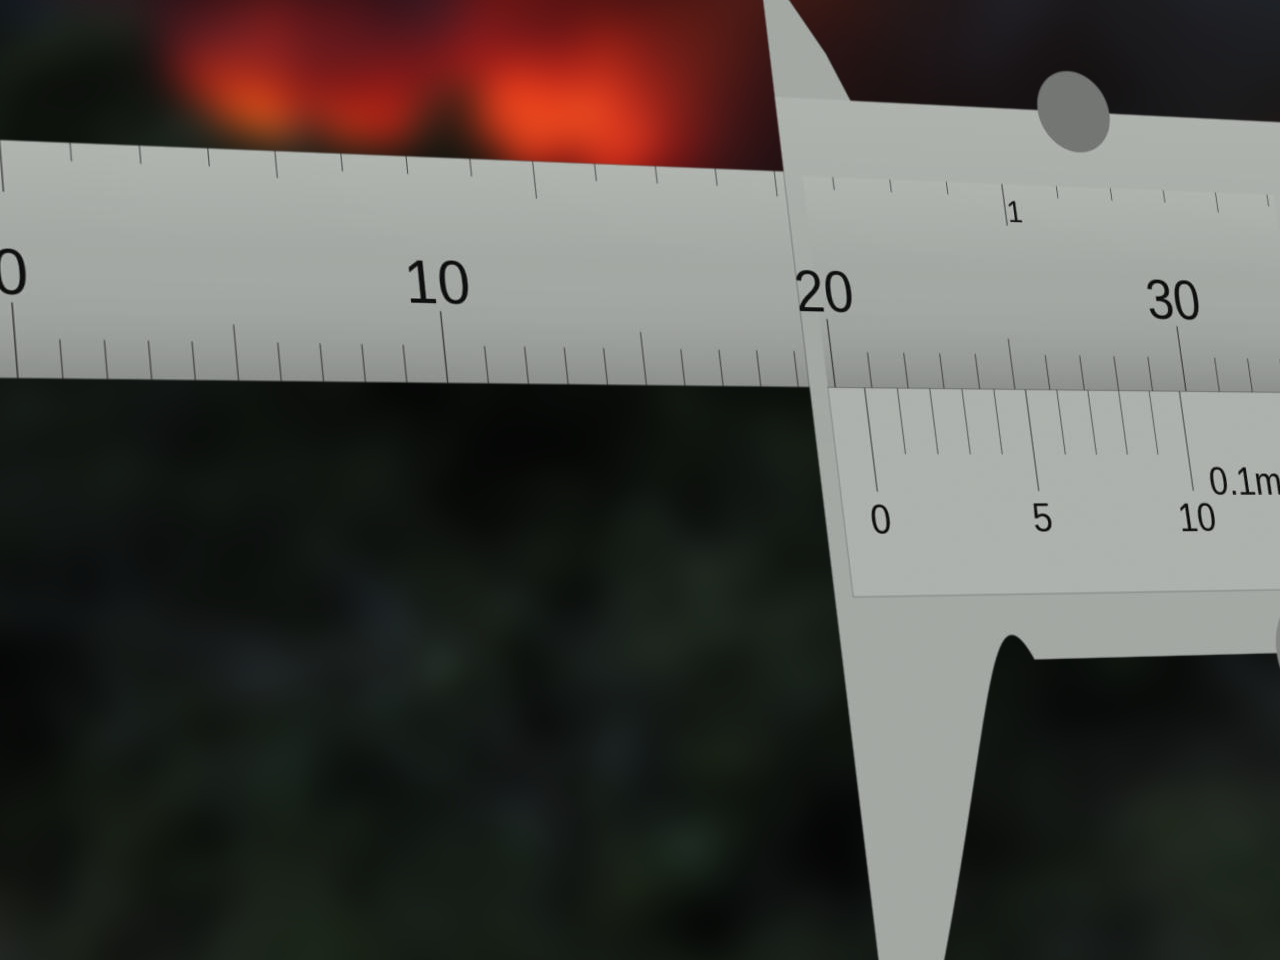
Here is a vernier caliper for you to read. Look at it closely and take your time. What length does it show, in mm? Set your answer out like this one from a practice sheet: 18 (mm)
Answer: 20.8 (mm)
